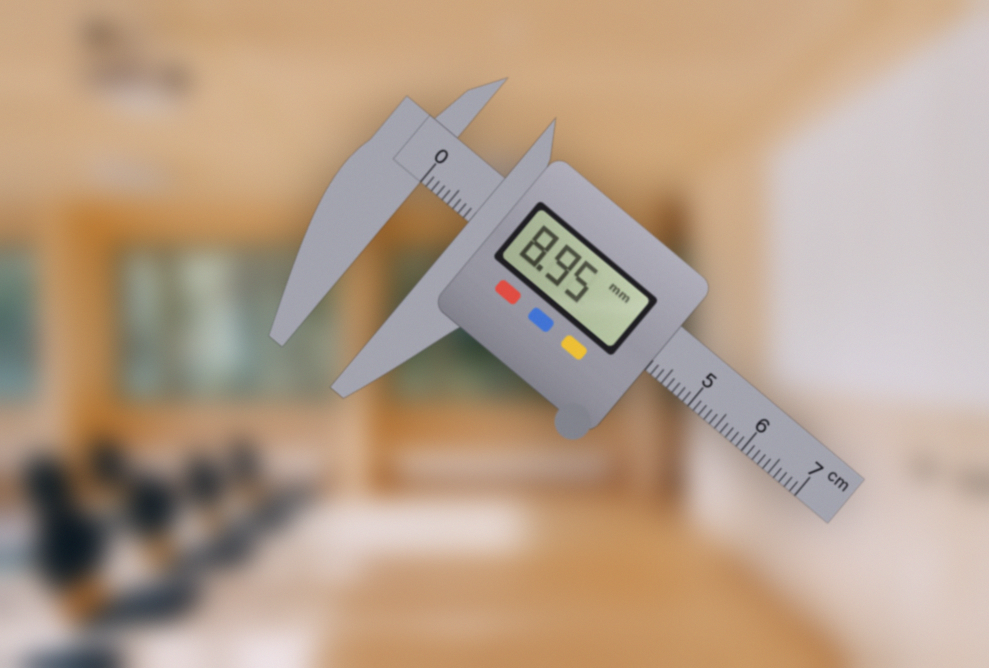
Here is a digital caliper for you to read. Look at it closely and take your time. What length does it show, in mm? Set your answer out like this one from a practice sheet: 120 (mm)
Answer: 8.95 (mm)
